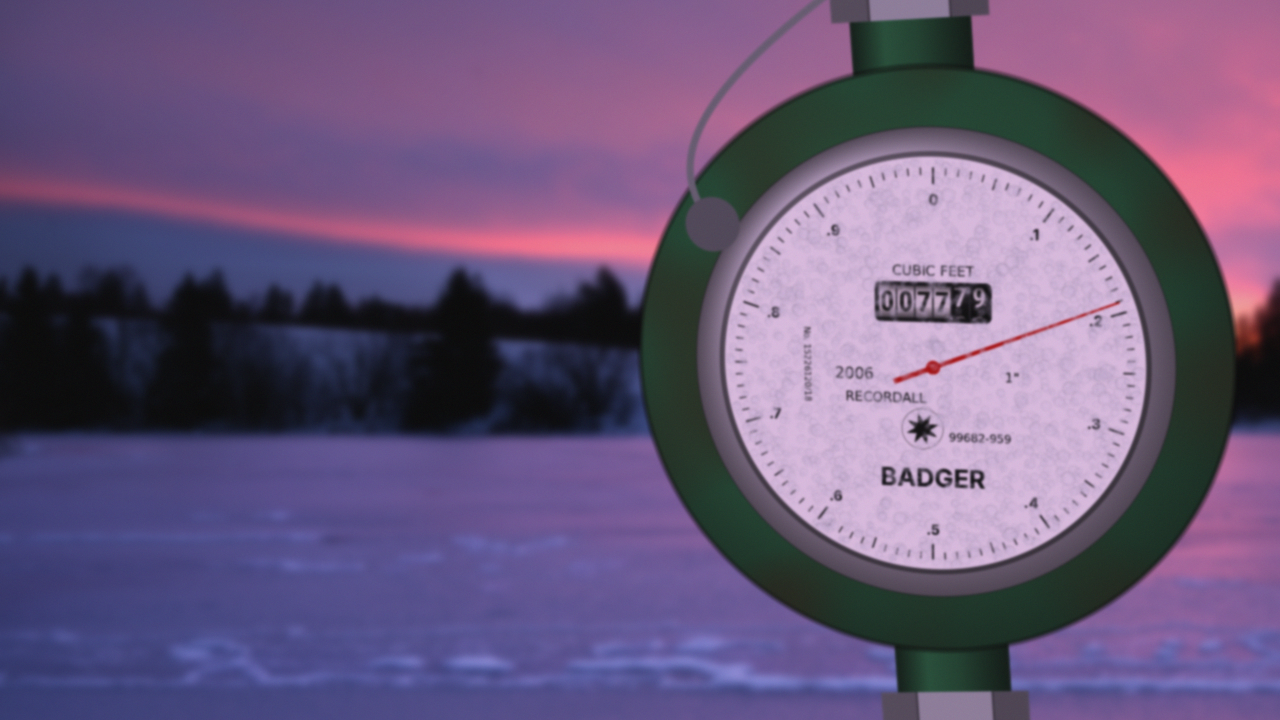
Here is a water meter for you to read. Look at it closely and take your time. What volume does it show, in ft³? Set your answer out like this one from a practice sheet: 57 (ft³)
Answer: 7779.19 (ft³)
